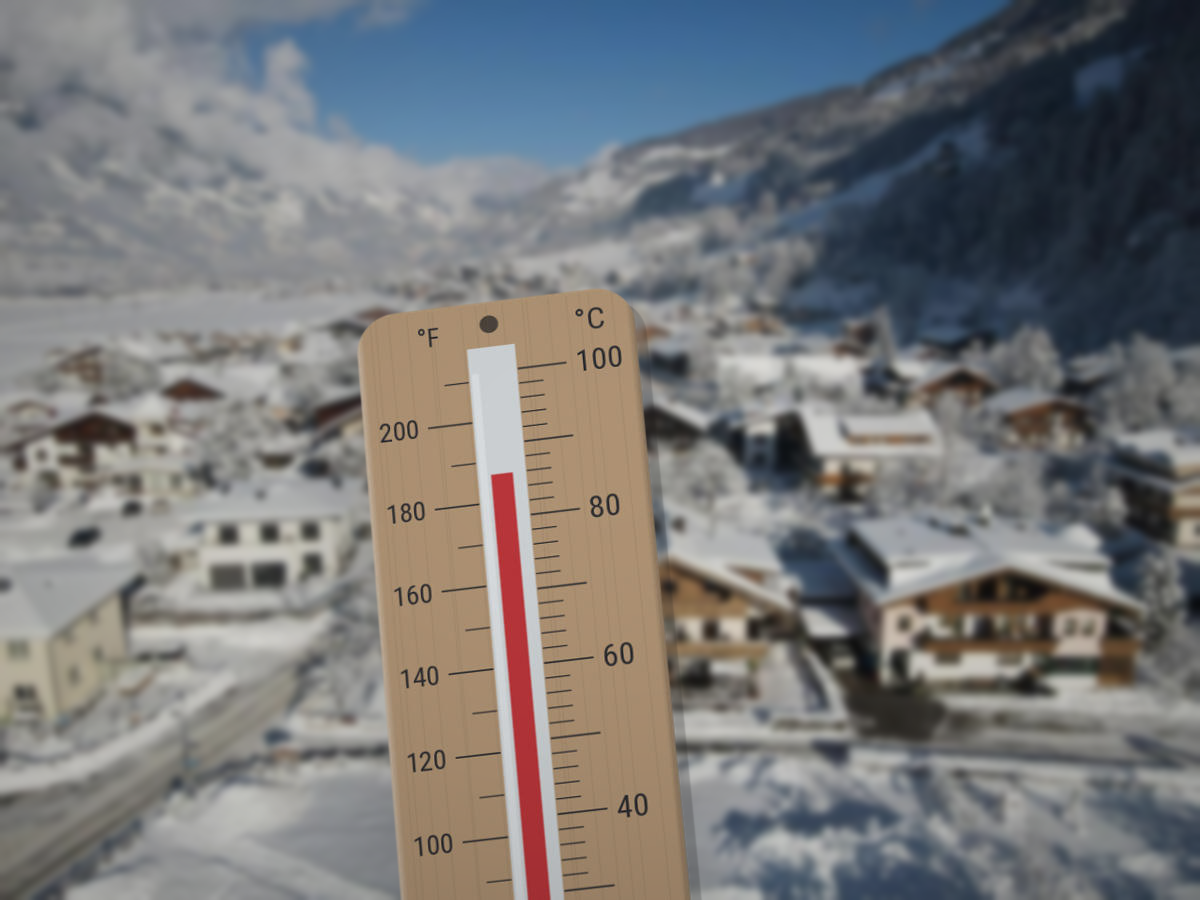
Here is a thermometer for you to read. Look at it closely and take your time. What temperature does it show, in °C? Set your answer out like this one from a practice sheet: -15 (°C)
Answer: 86 (°C)
